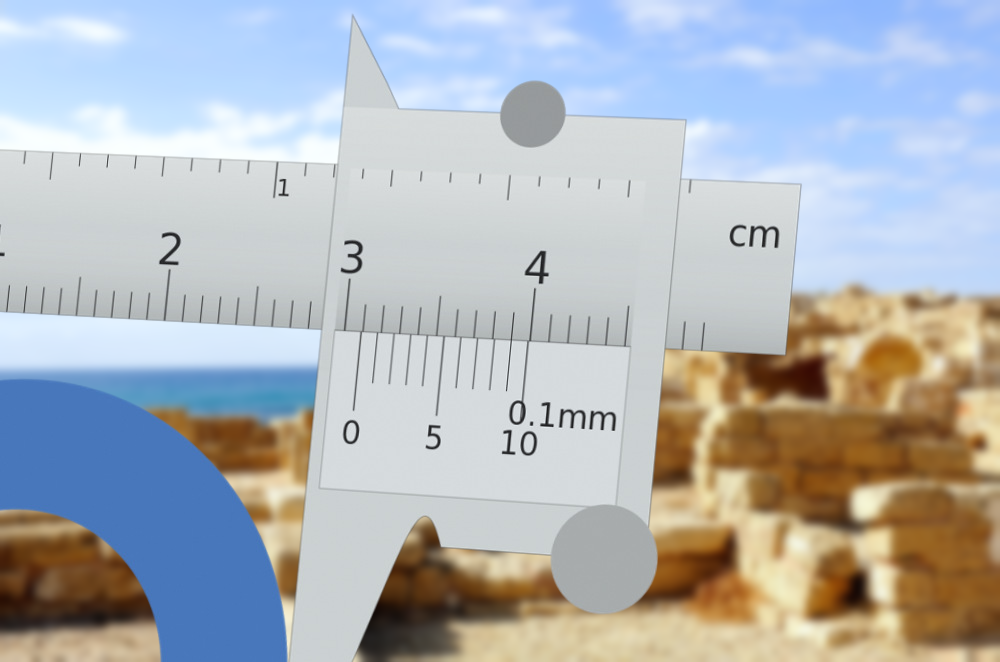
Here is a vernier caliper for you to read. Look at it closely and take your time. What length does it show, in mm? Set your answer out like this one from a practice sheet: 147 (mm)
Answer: 30.9 (mm)
